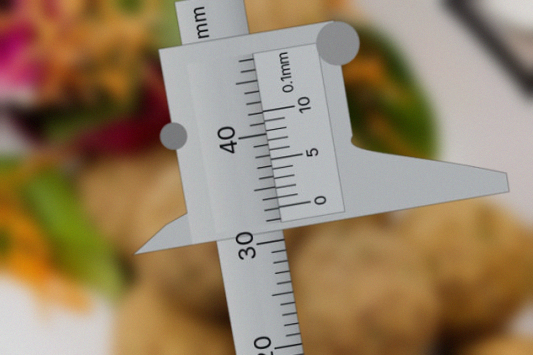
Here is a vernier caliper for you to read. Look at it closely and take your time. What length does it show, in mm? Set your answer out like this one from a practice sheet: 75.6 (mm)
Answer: 33.1 (mm)
